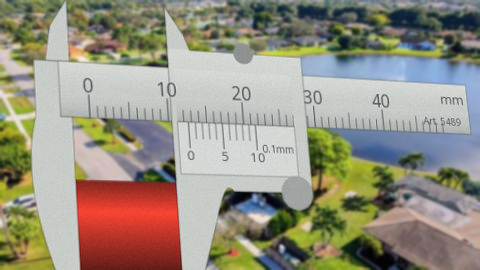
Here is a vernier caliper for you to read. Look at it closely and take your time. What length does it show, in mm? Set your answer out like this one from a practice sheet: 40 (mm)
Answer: 12.6 (mm)
